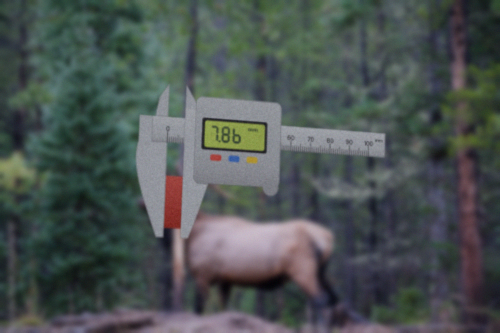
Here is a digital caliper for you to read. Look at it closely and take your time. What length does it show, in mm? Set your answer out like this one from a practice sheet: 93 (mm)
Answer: 7.86 (mm)
